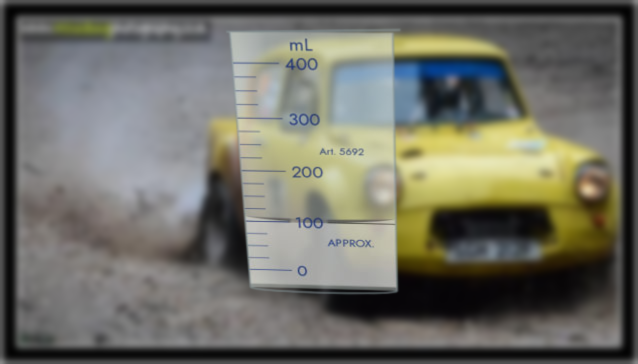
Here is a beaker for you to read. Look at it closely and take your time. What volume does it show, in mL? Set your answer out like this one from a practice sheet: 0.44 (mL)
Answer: 100 (mL)
